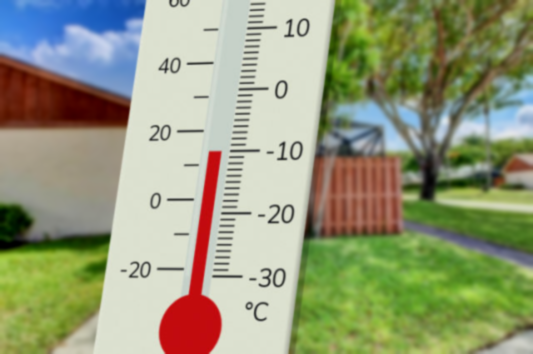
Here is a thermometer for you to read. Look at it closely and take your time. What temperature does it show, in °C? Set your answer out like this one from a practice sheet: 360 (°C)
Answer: -10 (°C)
